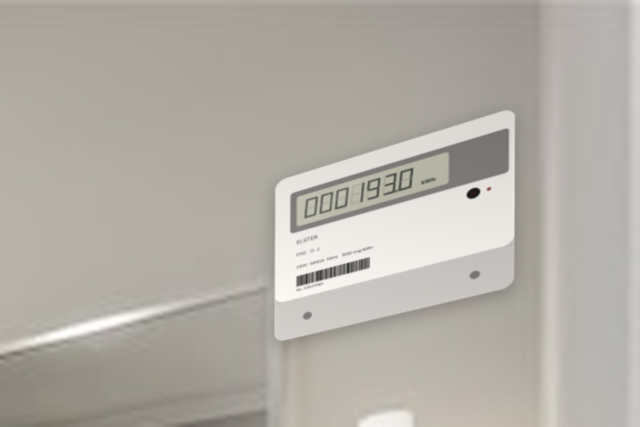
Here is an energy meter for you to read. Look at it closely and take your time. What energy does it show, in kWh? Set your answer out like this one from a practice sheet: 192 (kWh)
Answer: 193.0 (kWh)
